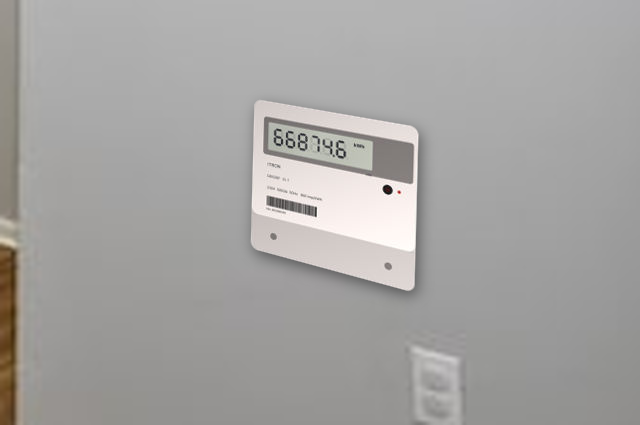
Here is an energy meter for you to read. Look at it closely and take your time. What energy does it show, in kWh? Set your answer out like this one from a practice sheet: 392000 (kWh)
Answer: 66874.6 (kWh)
